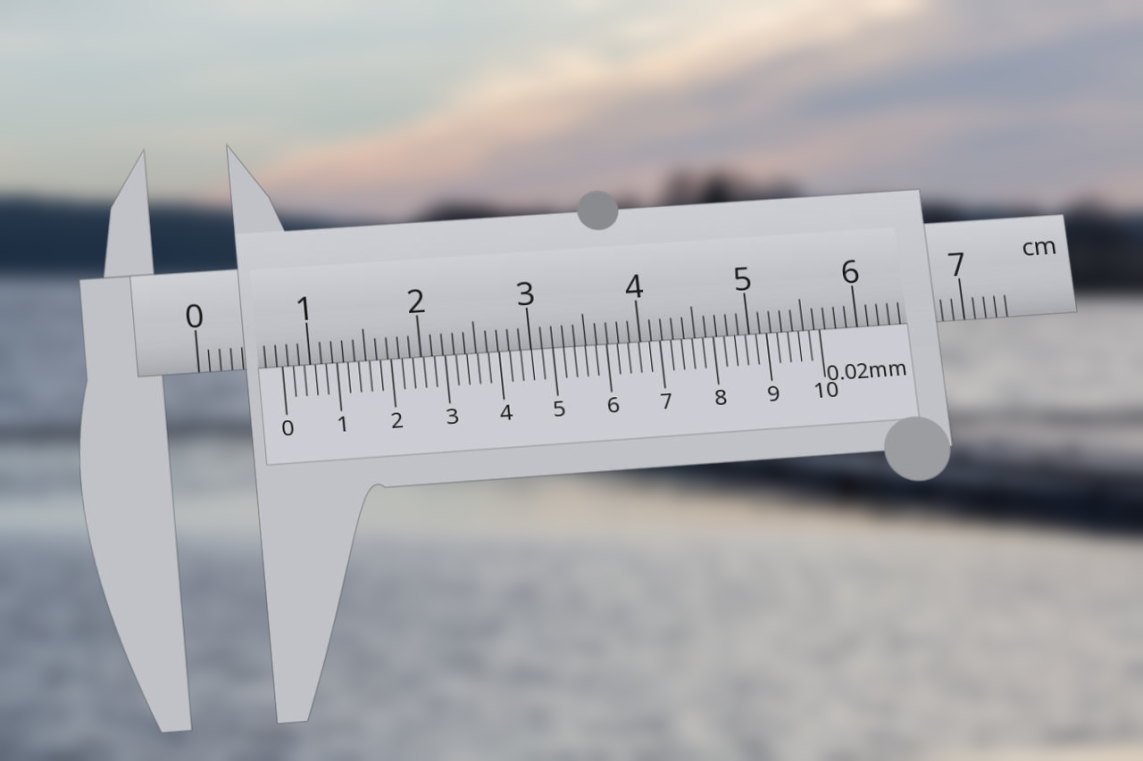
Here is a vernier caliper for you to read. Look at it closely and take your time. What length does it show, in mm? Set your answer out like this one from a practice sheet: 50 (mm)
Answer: 7.5 (mm)
